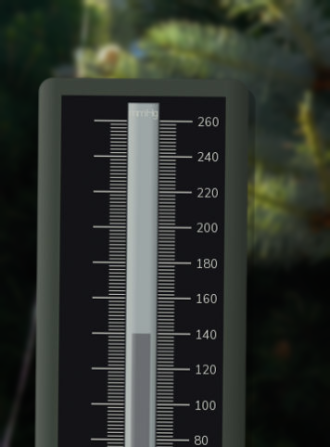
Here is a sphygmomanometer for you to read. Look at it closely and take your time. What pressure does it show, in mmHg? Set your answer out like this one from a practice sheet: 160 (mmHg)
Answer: 140 (mmHg)
